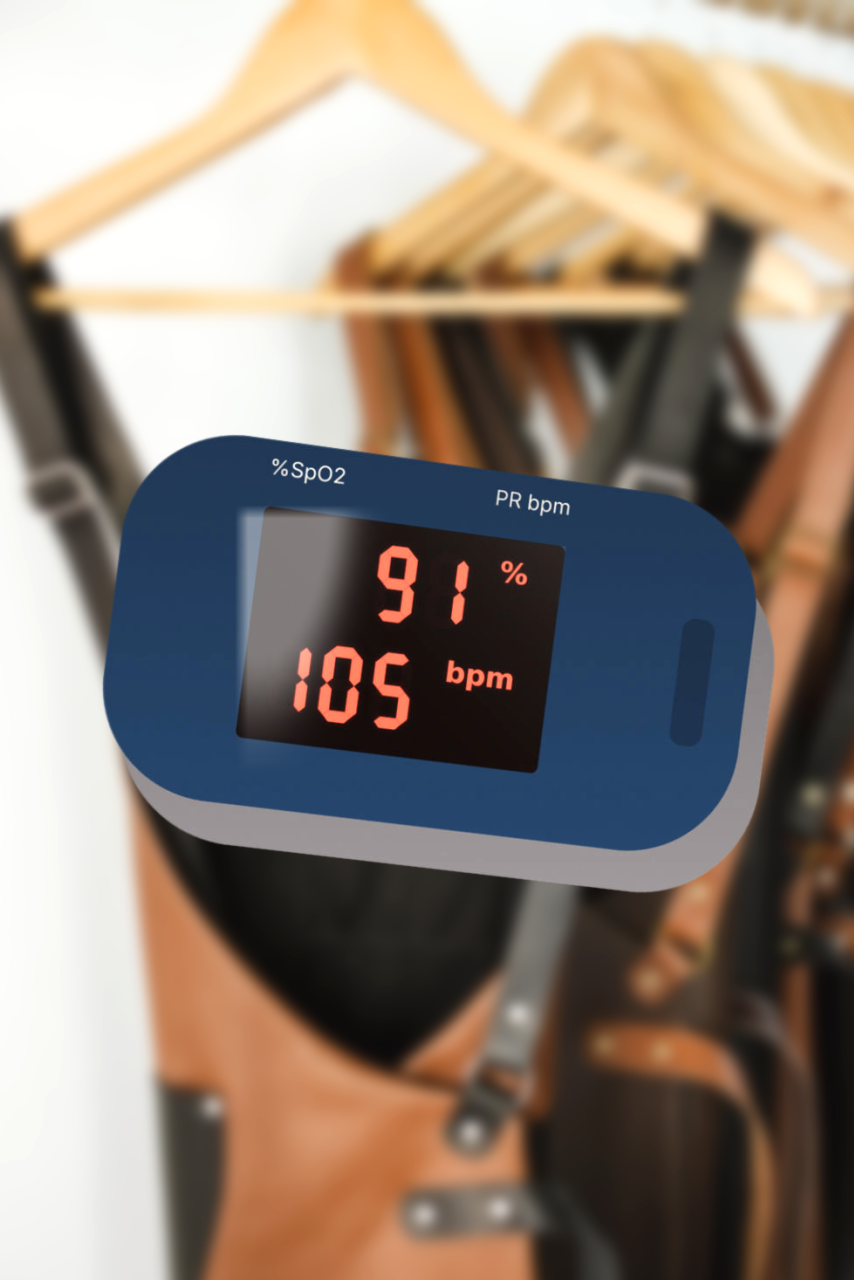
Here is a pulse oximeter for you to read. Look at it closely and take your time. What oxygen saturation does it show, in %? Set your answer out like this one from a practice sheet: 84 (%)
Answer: 91 (%)
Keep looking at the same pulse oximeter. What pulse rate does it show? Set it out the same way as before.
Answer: 105 (bpm)
